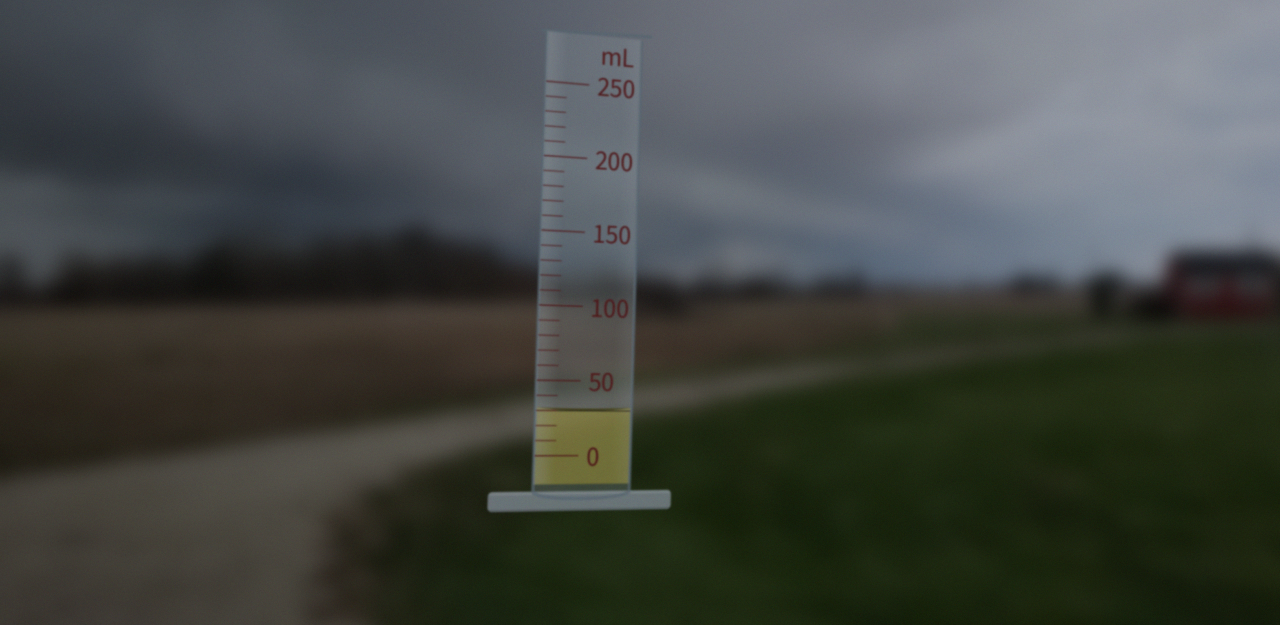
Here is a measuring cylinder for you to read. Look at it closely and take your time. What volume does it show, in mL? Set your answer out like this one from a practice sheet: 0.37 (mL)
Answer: 30 (mL)
